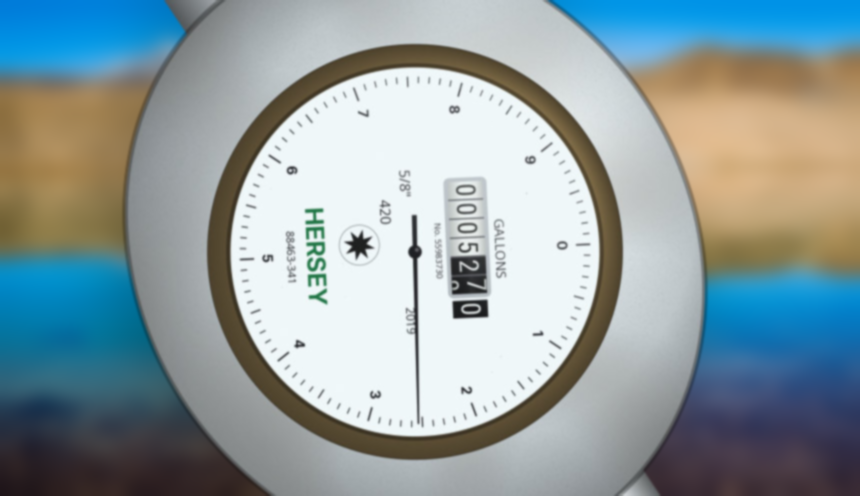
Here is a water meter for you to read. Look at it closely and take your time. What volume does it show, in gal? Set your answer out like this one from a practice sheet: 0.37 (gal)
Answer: 5272.5 (gal)
